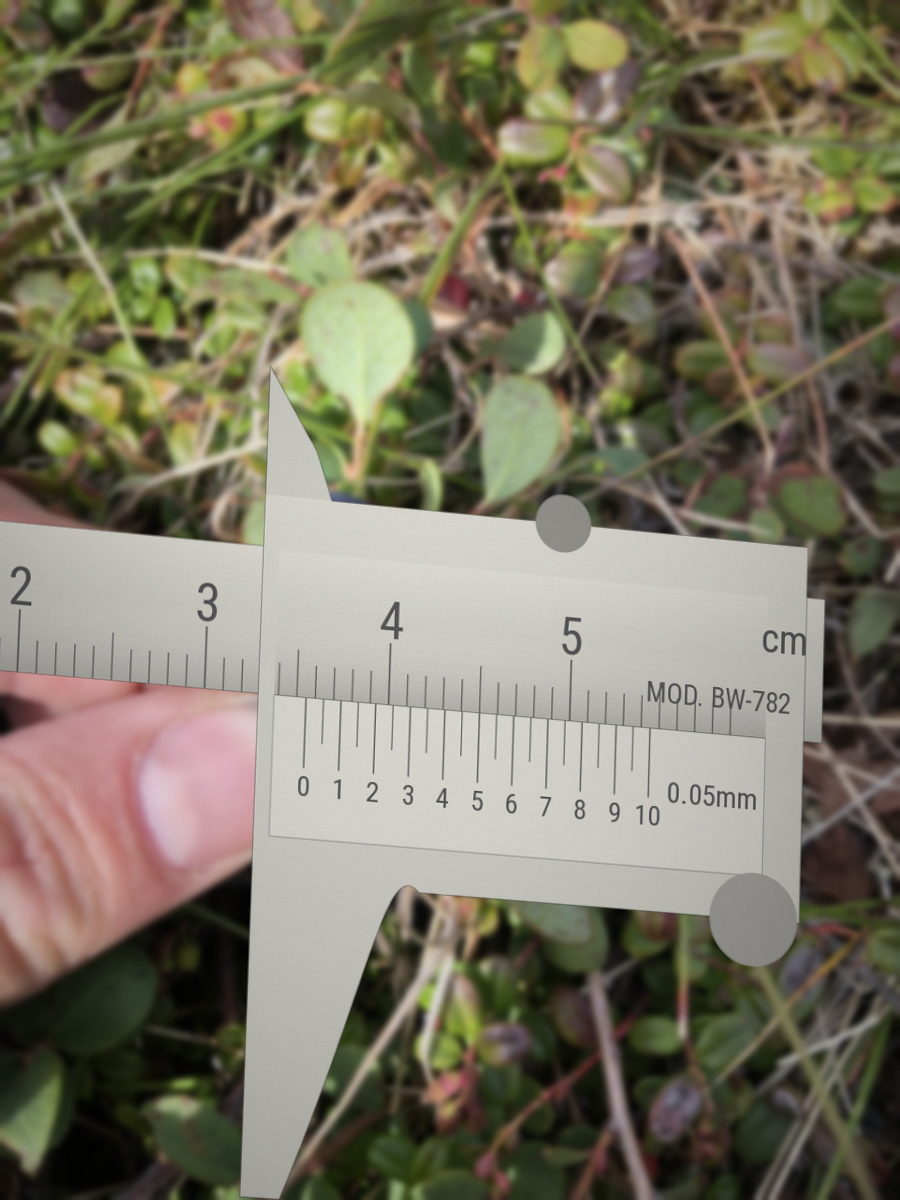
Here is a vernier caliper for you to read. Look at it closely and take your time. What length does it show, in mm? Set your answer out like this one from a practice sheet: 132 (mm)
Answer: 35.5 (mm)
